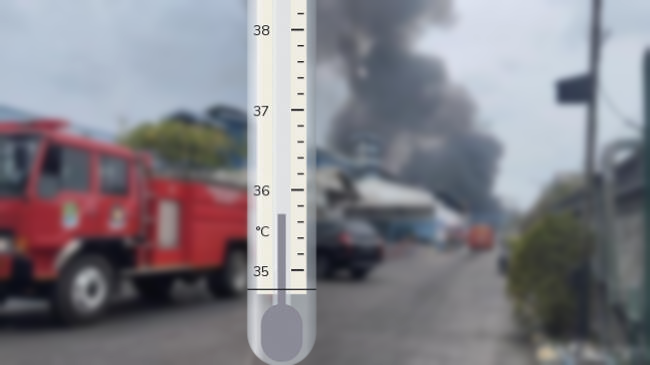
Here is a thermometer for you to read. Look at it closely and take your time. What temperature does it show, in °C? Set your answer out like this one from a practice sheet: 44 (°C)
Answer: 35.7 (°C)
